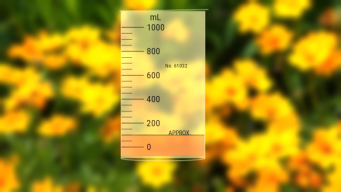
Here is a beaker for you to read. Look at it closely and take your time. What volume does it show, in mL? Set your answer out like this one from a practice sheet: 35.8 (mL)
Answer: 100 (mL)
